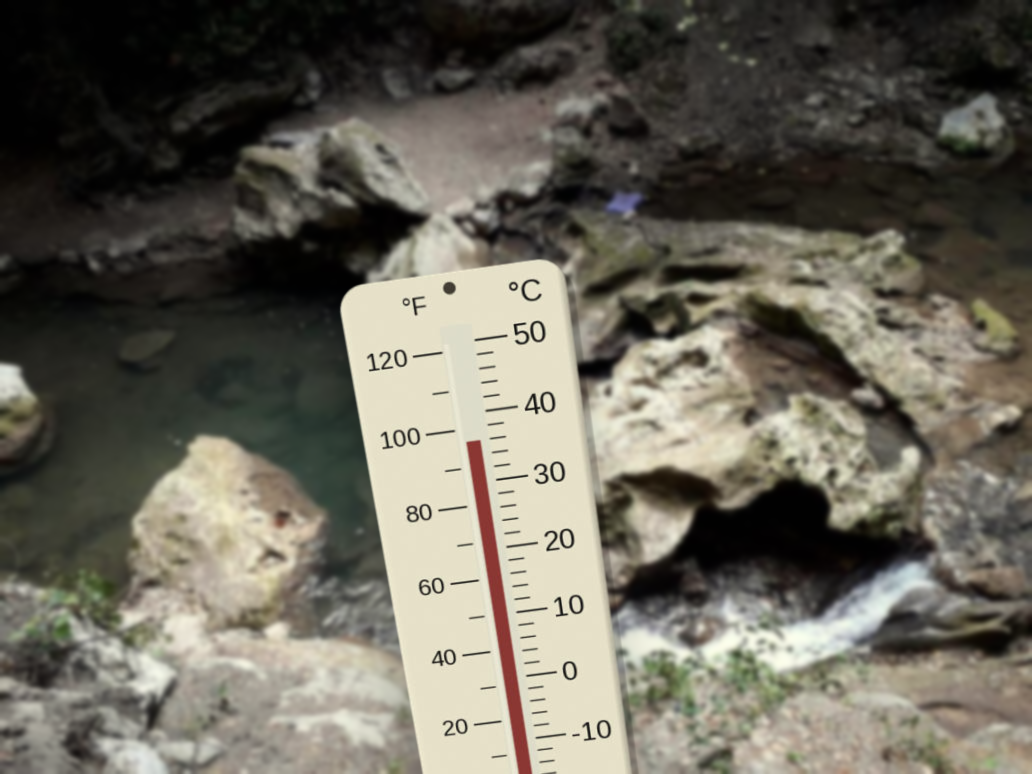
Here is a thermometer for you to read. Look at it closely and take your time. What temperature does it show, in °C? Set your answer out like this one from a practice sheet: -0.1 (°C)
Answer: 36 (°C)
